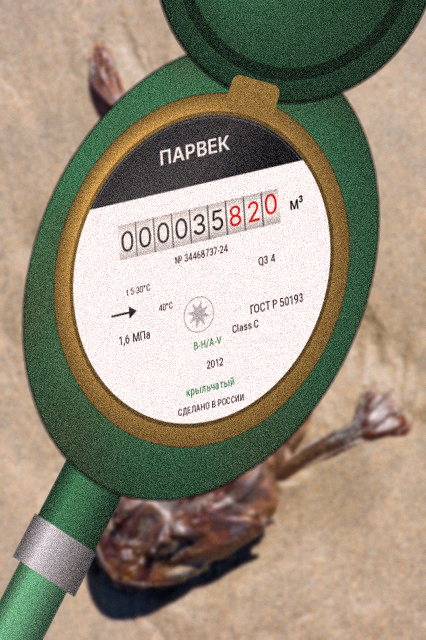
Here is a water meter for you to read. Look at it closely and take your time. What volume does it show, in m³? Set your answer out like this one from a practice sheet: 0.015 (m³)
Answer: 35.820 (m³)
